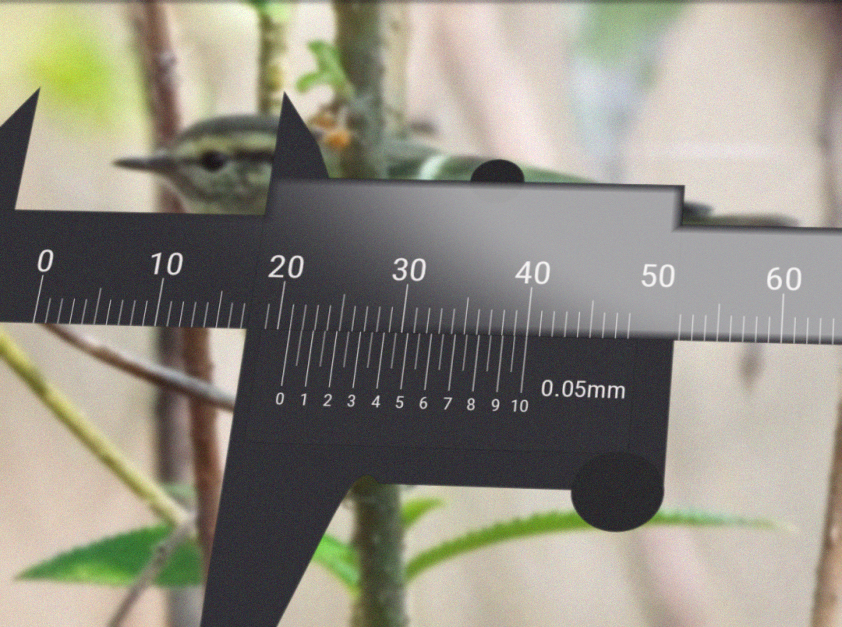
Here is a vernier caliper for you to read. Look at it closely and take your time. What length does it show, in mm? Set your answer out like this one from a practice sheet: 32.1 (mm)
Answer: 21.0 (mm)
